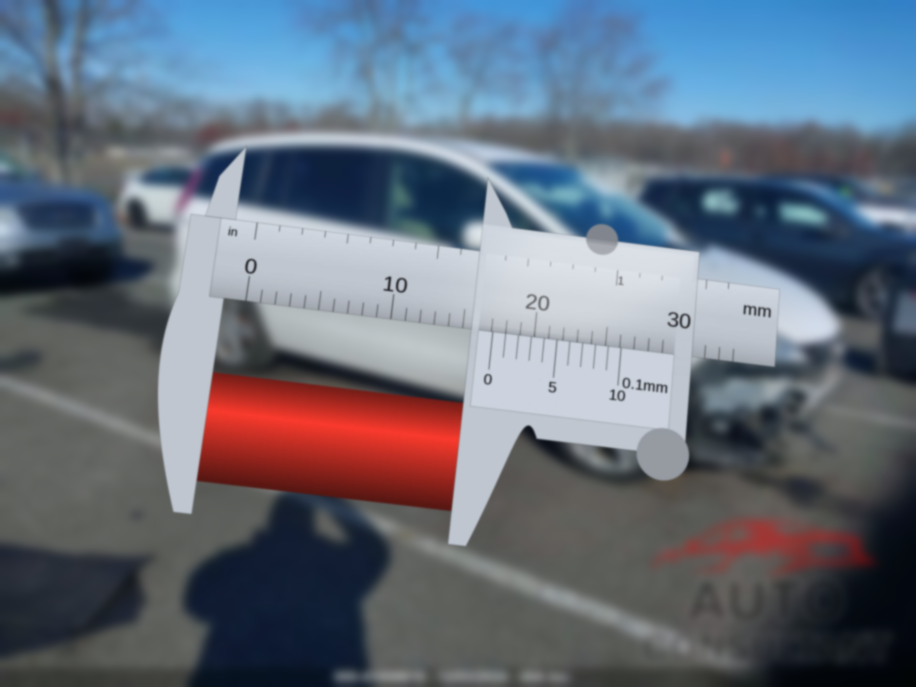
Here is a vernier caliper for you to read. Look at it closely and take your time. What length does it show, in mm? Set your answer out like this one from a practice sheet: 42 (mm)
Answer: 17.1 (mm)
